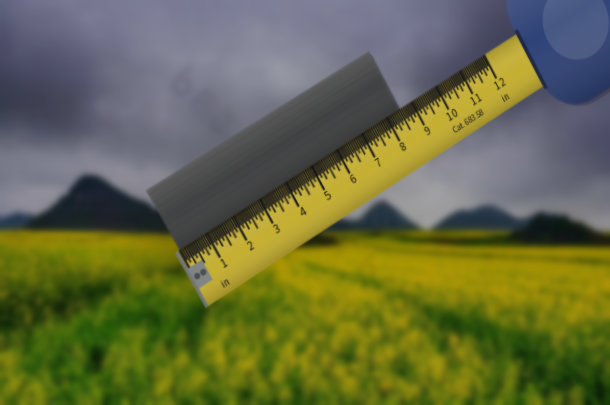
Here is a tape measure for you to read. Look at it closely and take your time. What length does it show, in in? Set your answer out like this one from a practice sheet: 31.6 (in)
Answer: 8.5 (in)
